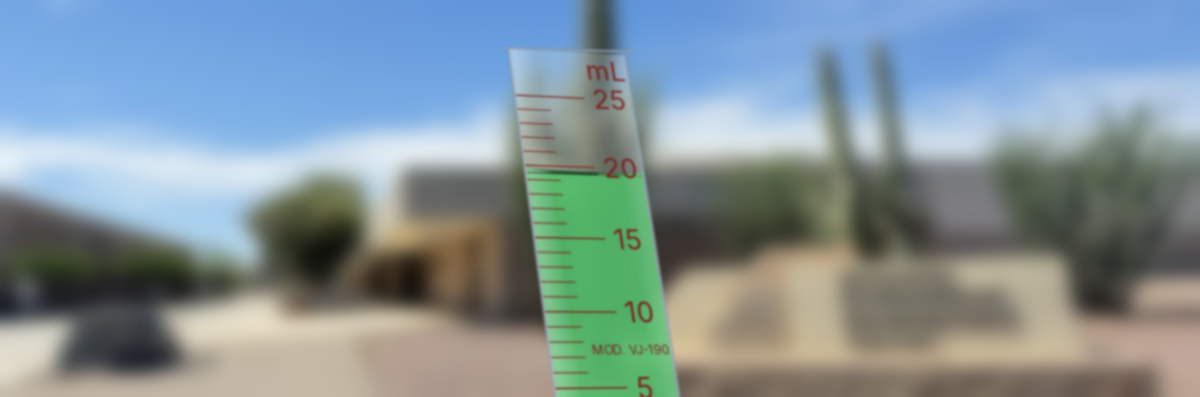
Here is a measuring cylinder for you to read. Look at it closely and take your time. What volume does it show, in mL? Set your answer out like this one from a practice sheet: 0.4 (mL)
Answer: 19.5 (mL)
